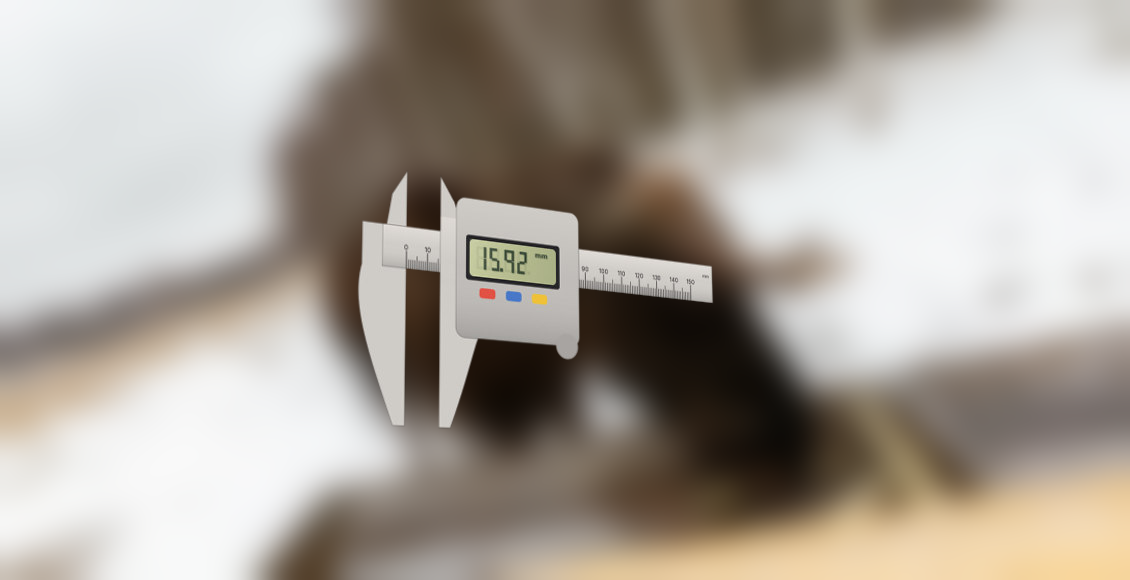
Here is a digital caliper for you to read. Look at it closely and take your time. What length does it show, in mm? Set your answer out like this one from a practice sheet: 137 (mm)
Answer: 15.92 (mm)
